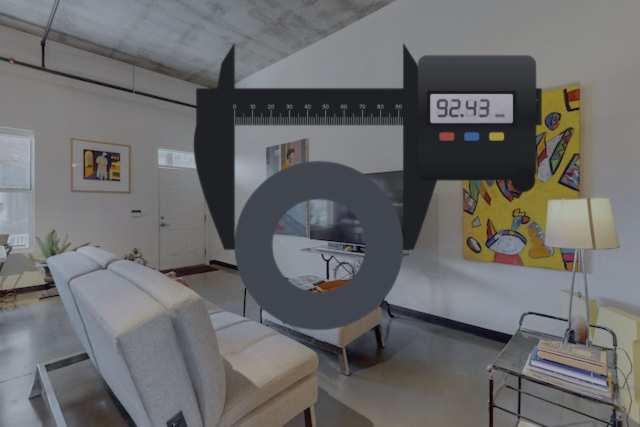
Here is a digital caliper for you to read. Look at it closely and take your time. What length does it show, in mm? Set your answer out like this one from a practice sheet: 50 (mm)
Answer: 92.43 (mm)
